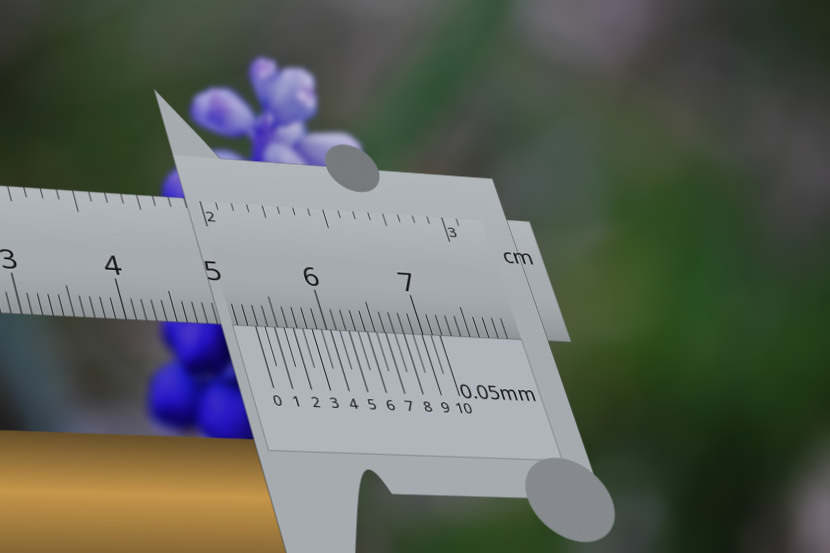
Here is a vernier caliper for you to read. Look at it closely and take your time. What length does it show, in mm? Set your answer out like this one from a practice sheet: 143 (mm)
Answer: 52.8 (mm)
